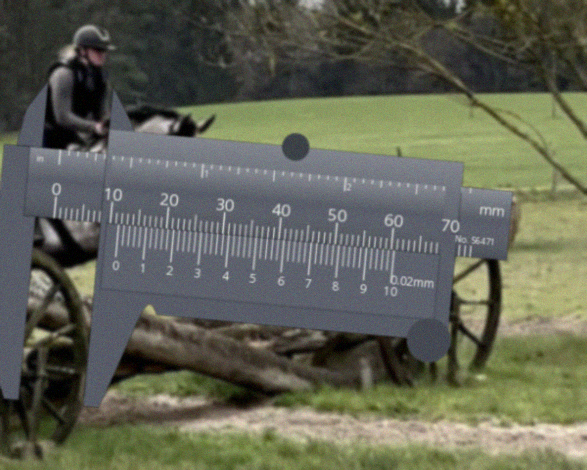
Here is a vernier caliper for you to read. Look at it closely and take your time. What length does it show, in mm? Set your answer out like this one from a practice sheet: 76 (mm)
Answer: 11.5 (mm)
